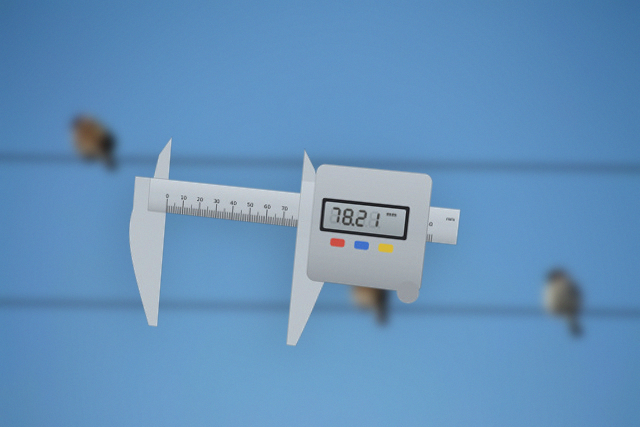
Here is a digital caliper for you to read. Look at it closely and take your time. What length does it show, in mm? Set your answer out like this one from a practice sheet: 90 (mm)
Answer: 78.21 (mm)
